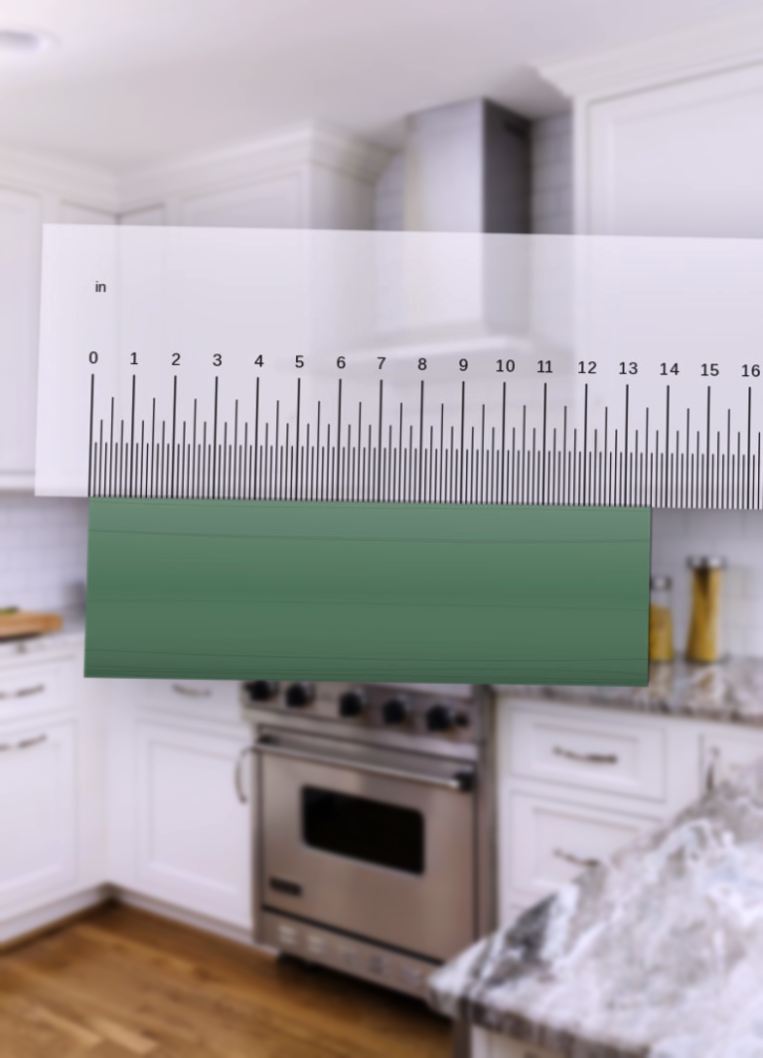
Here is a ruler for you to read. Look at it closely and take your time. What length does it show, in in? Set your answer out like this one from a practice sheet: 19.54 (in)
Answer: 13.625 (in)
